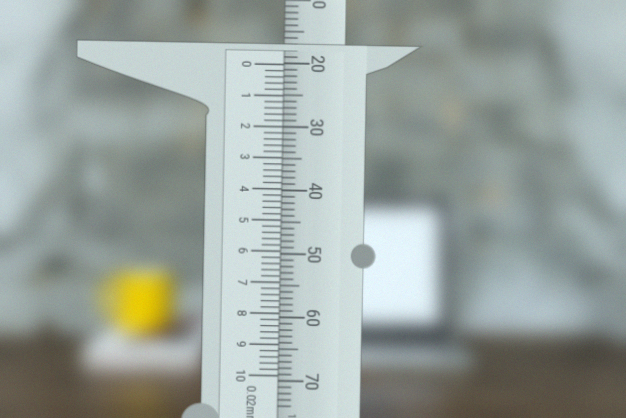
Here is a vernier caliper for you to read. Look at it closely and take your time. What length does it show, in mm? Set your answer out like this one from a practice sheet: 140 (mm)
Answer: 20.2 (mm)
